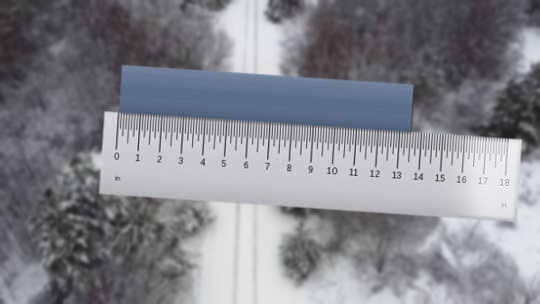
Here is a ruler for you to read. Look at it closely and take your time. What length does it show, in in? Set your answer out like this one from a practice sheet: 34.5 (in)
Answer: 13.5 (in)
